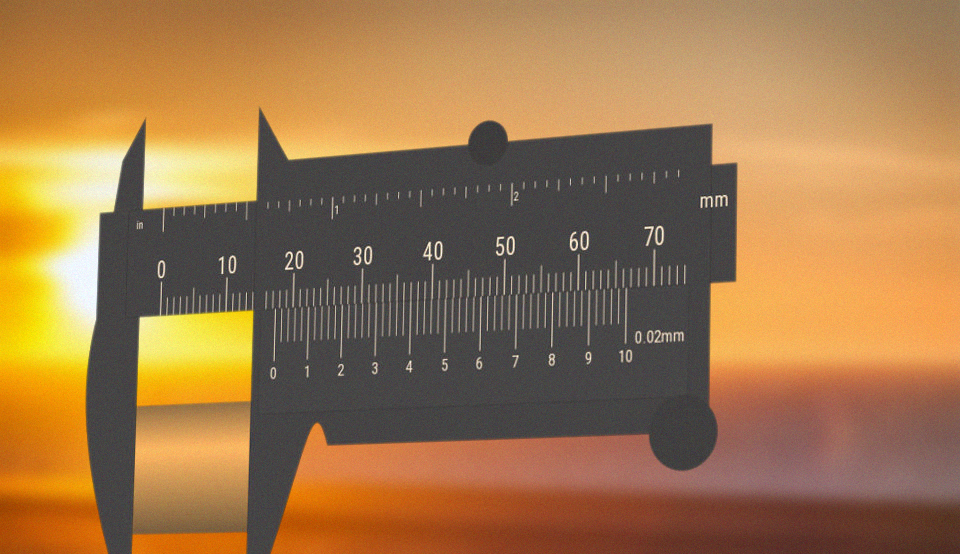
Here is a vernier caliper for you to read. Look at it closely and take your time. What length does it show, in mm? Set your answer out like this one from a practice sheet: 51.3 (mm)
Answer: 17.4 (mm)
